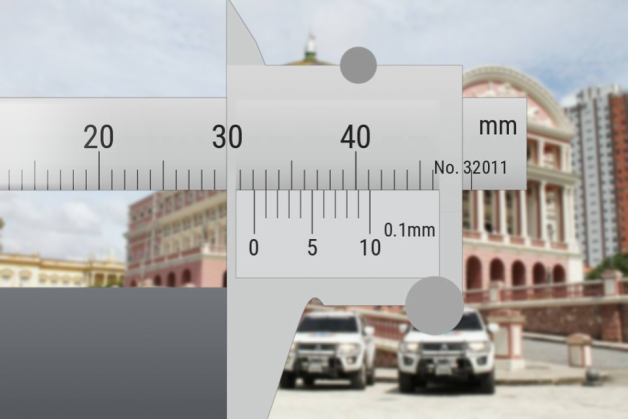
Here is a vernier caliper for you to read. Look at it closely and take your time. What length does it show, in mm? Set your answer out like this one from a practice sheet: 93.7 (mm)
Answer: 32.1 (mm)
